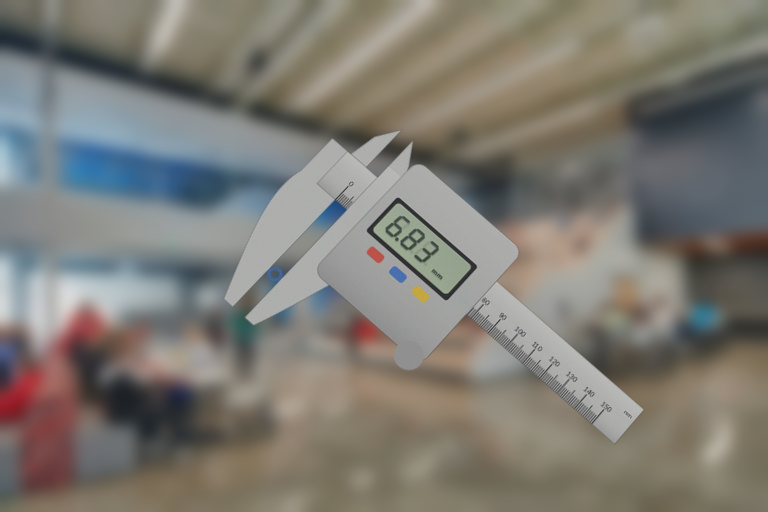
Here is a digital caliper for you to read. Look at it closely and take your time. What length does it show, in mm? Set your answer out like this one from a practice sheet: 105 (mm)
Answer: 6.83 (mm)
